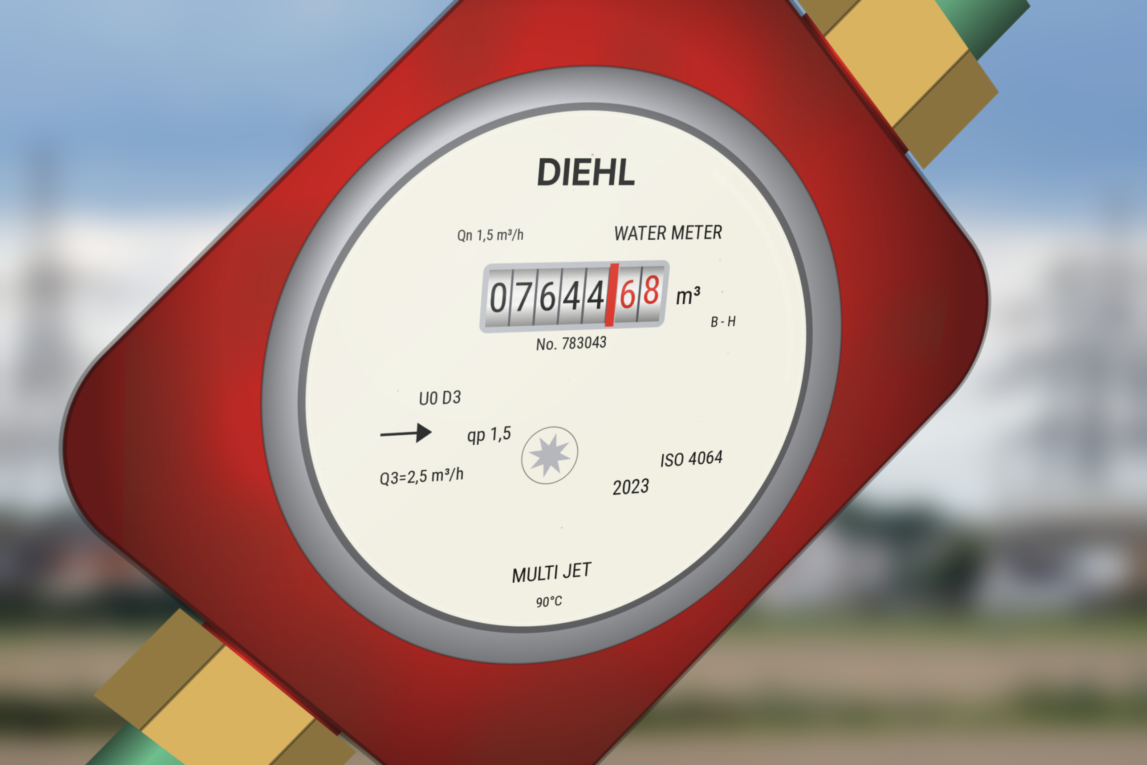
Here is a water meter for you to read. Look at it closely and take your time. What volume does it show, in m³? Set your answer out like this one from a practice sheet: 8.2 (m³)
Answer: 7644.68 (m³)
